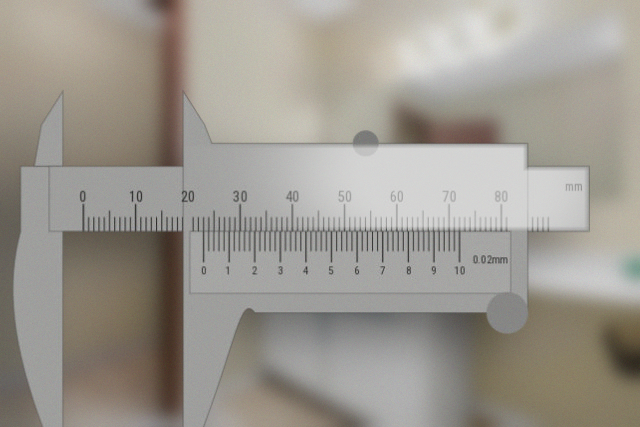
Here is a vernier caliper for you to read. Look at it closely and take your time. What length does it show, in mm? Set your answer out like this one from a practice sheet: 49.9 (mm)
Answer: 23.0 (mm)
